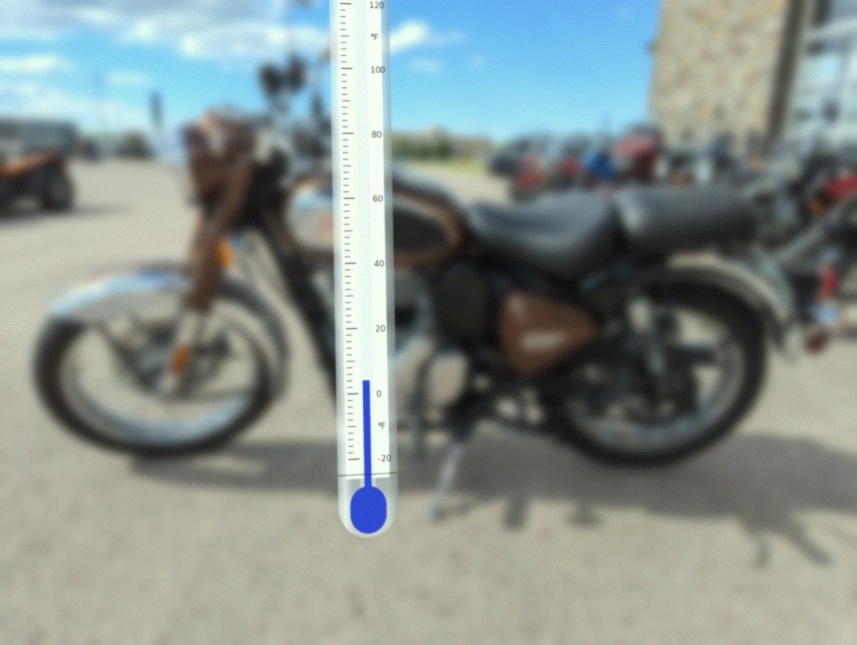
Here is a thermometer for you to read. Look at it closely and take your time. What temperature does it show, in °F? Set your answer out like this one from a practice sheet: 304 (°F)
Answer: 4 (°F)
